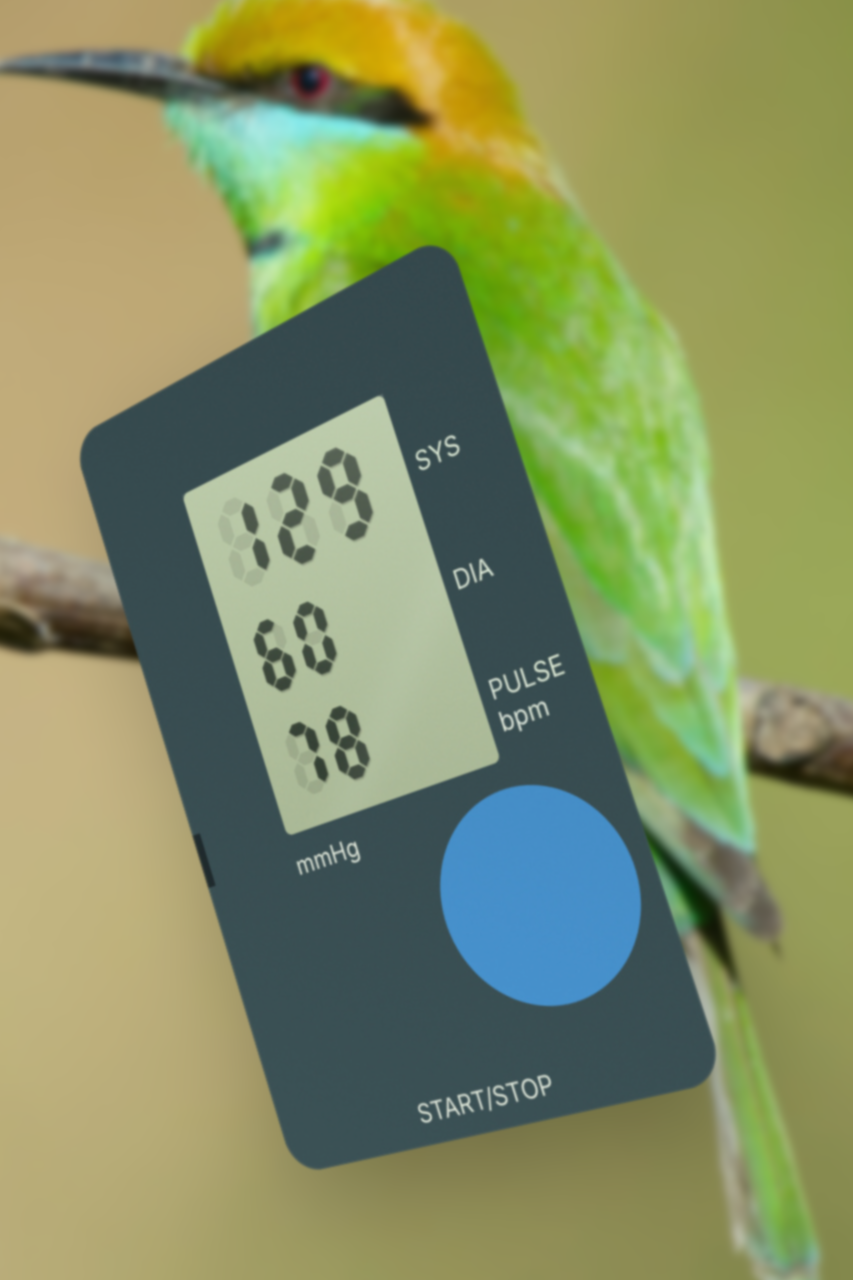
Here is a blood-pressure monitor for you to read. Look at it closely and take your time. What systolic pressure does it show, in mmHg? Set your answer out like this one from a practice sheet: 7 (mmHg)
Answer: 129 (mmHg)
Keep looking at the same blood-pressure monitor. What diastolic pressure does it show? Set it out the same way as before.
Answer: 60 (mmHg)
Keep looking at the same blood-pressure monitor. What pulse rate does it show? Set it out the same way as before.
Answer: 78 (bpm)
